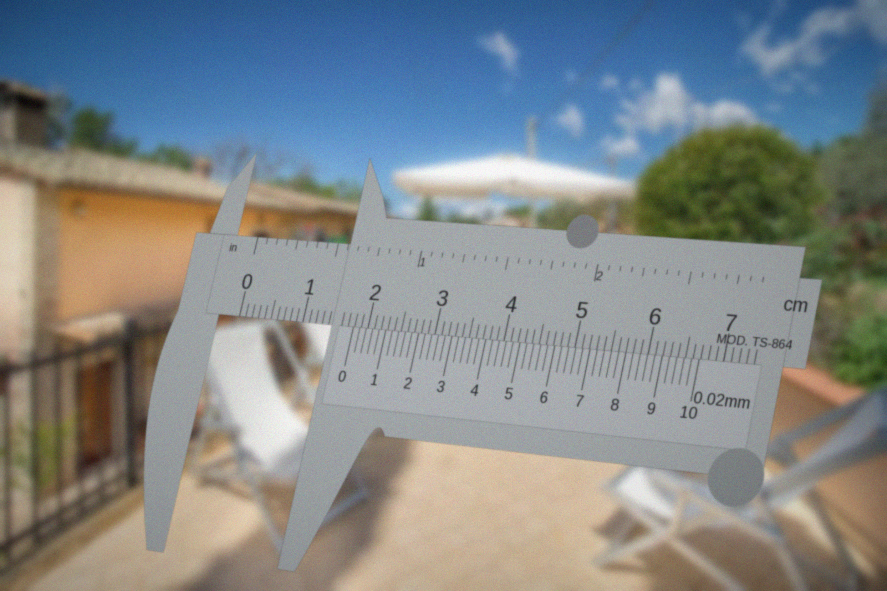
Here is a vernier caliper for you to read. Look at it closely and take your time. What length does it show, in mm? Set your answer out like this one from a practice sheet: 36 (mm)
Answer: 17.8 (mm)
